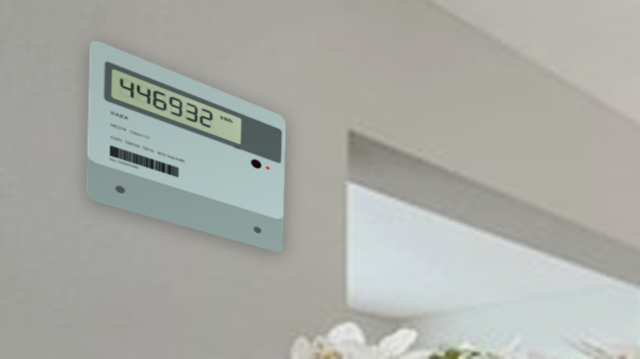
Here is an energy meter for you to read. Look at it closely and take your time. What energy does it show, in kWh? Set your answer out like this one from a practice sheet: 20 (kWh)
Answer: 446932 (kWh)
